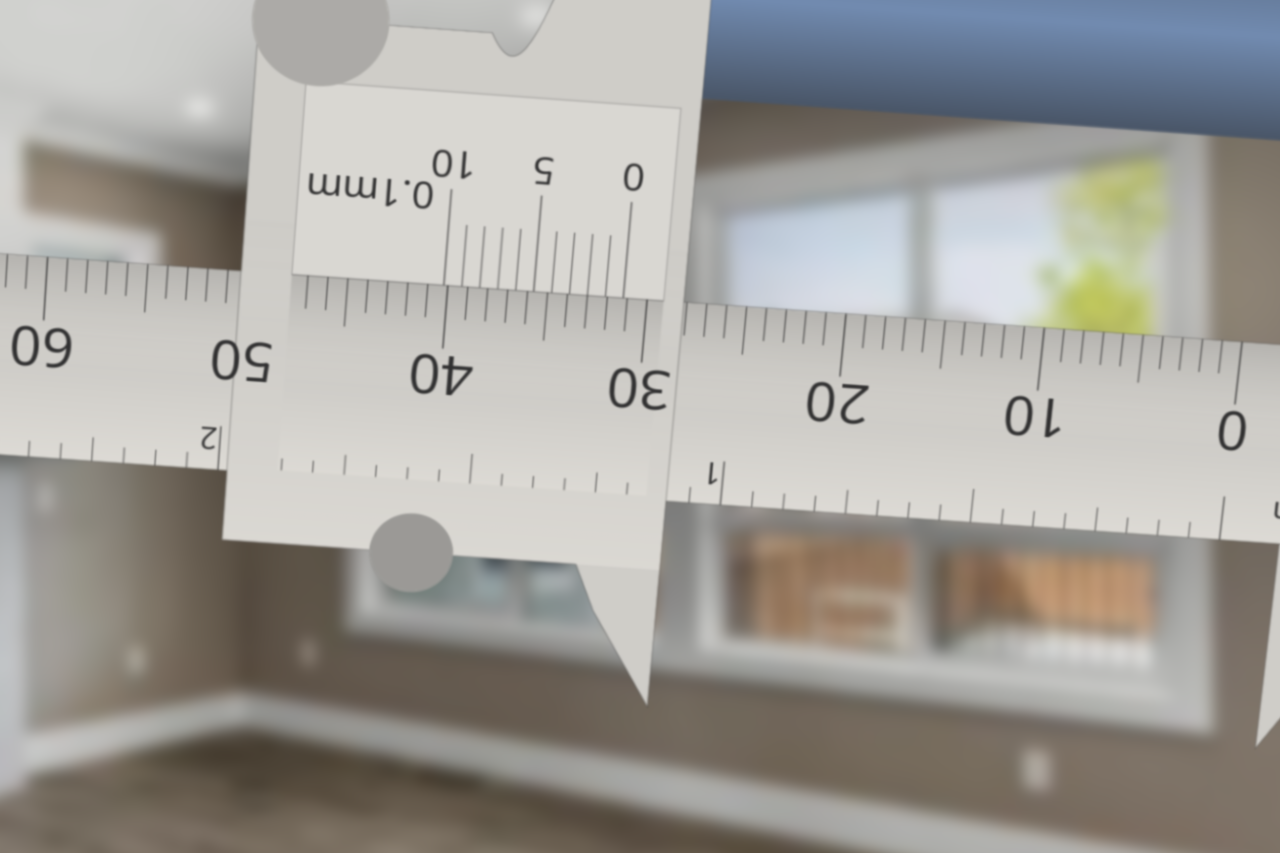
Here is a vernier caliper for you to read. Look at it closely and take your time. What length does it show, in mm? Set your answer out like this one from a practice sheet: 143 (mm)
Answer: 31.2 (mm)
